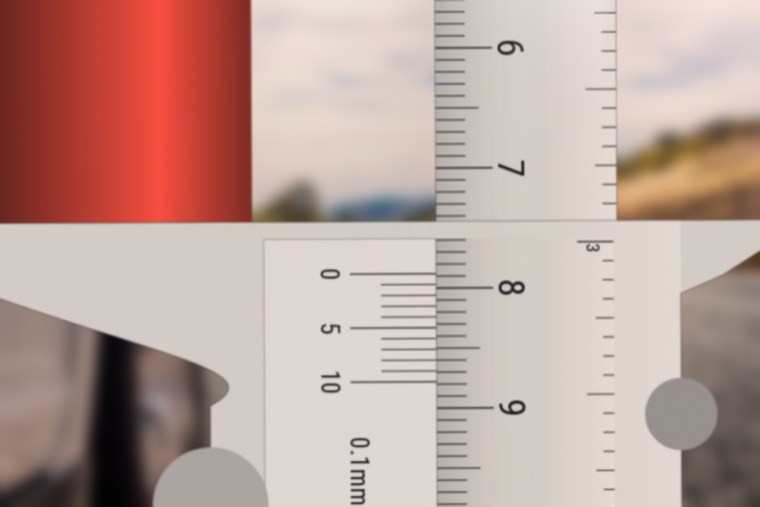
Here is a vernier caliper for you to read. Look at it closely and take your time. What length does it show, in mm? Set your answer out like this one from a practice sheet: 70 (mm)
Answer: 78.8 (mm)
